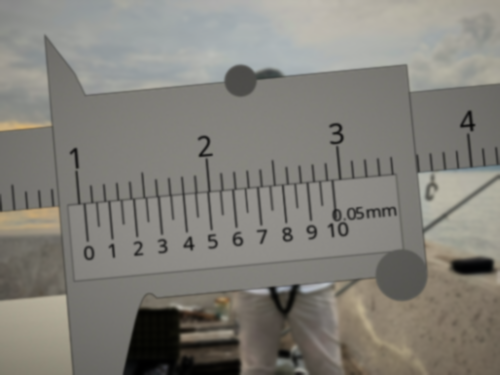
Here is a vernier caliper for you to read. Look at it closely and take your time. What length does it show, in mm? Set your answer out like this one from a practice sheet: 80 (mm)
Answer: 10.4 (mm)
